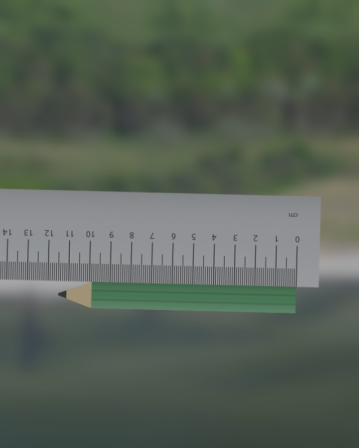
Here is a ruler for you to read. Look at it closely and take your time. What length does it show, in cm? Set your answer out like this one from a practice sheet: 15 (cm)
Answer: 11.5 (cm)
